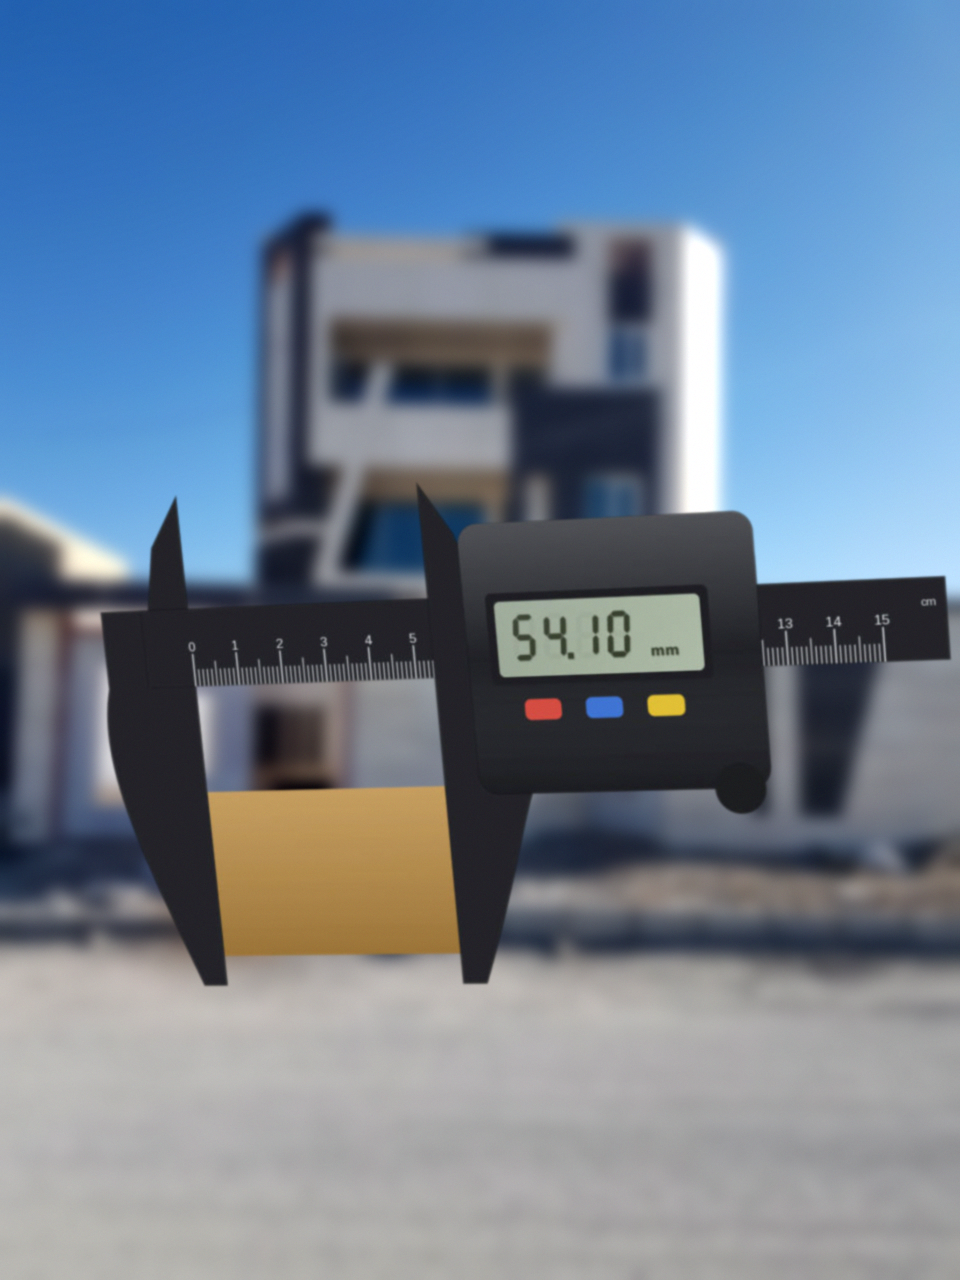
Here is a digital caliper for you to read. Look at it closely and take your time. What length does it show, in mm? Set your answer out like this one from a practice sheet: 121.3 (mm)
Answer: 54.10 (mm)
